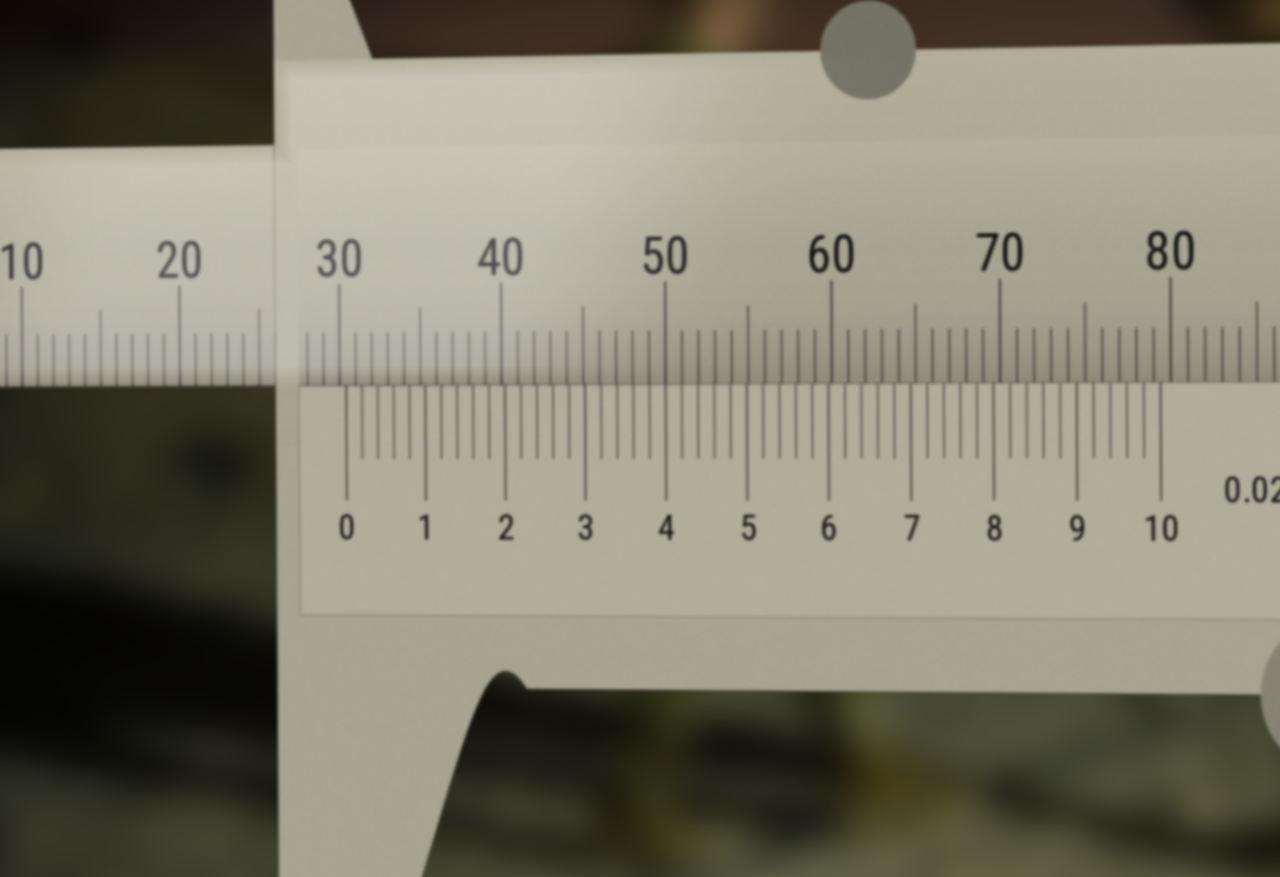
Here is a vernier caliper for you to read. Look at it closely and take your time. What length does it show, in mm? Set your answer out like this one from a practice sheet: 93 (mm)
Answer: 30.4 (mm)
